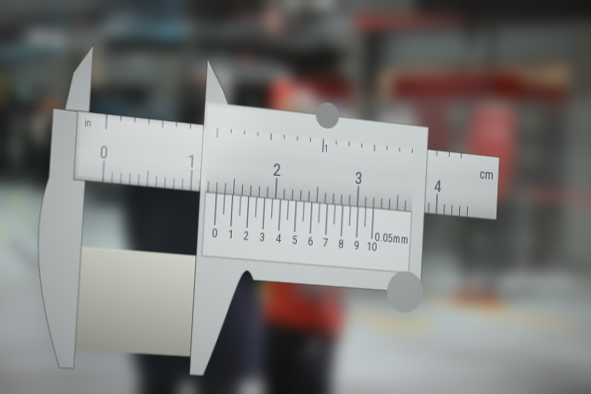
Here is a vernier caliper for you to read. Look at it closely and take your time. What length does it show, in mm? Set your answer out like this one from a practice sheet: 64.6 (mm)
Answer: 13.0 (mm)
